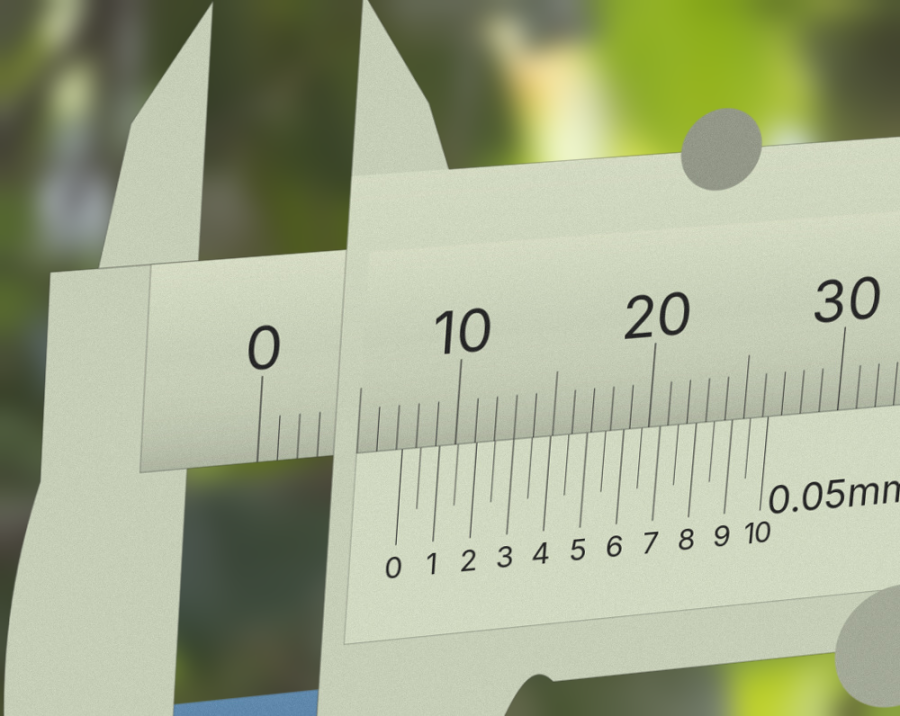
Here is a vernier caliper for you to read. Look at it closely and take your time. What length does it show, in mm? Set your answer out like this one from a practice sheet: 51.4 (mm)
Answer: 7.3 (mm)
